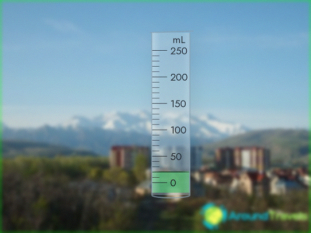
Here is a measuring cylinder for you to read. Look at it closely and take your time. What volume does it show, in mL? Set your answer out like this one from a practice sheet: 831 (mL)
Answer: 20 (mL)
